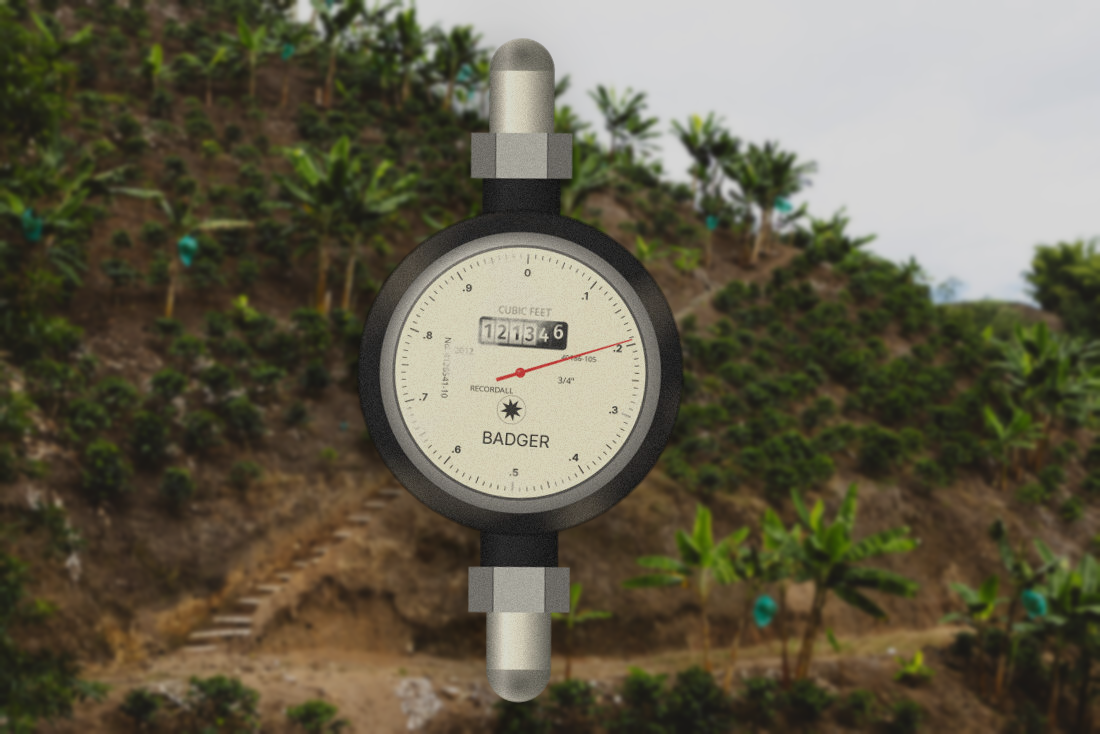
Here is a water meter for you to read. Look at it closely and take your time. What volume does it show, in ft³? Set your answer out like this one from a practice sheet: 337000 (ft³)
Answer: 121346.19 (ft³)
